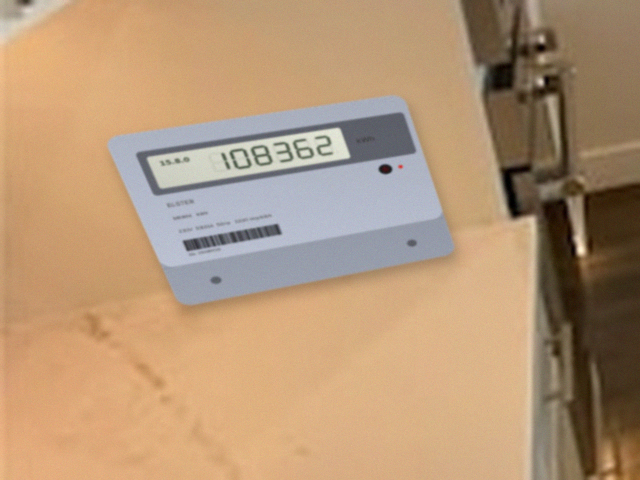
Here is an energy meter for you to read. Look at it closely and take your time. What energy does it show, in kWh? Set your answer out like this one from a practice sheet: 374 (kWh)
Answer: 108362 (kWh)
